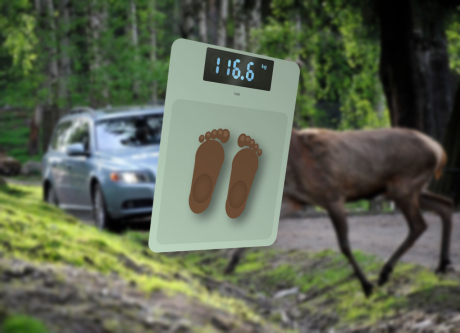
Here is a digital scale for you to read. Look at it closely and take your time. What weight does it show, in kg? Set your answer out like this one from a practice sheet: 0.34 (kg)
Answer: 116.6 (kg)
